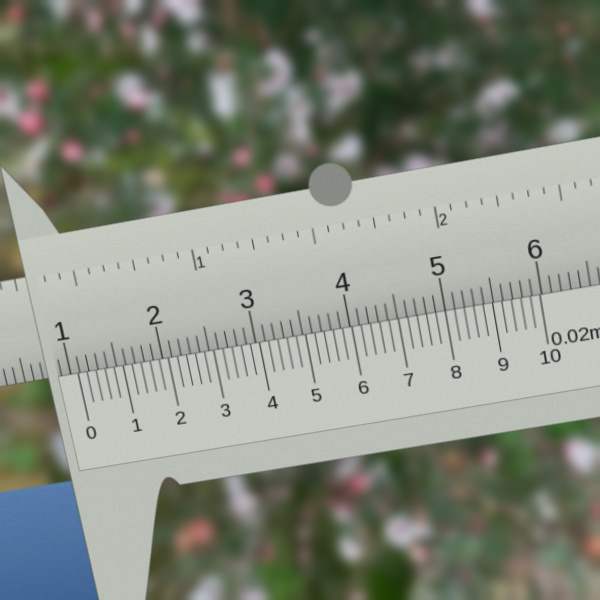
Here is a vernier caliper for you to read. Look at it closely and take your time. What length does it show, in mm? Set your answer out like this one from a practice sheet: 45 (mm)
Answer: 10.8 (mm)
